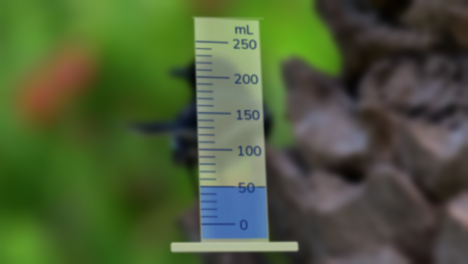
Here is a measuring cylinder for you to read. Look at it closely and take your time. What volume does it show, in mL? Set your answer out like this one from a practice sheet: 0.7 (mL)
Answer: 50 (mL)
